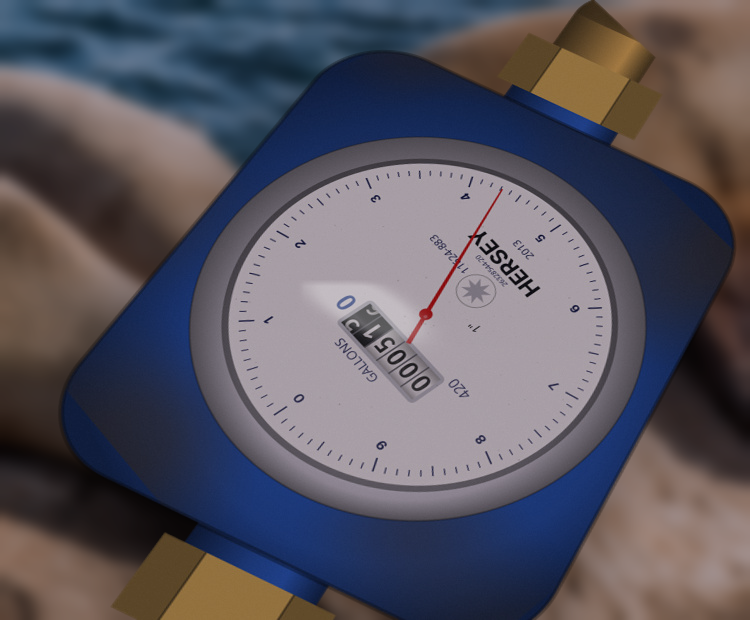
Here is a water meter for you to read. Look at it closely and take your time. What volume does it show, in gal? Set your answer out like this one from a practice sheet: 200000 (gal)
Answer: 5154.3 (gal)
